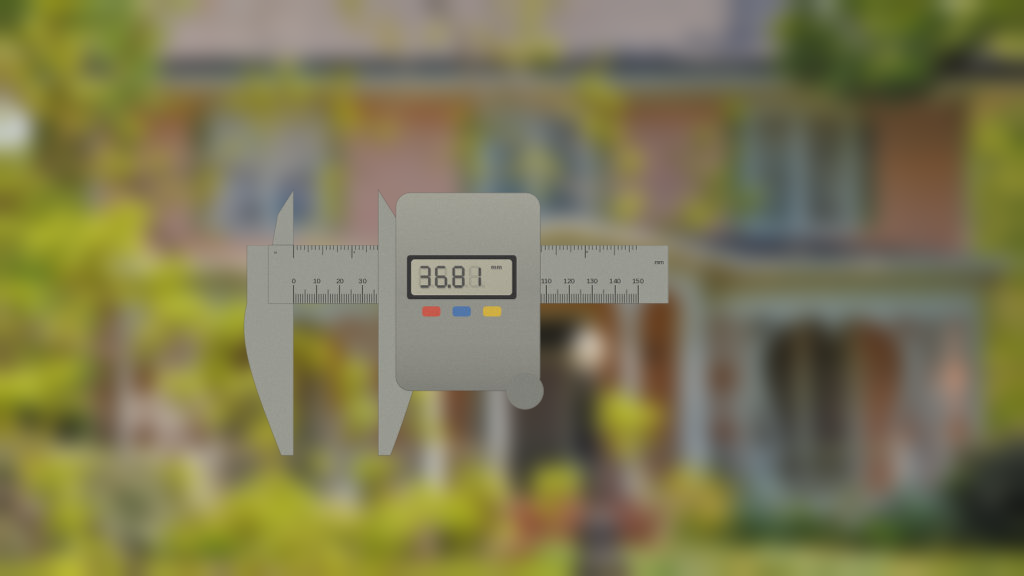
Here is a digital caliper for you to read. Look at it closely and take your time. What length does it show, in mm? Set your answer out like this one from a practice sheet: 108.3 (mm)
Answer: 36.81 (mm)
